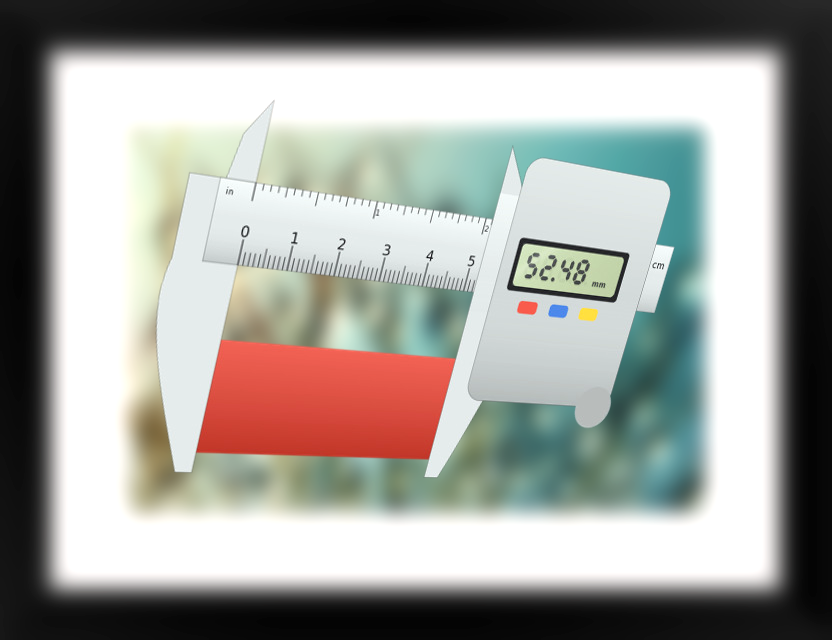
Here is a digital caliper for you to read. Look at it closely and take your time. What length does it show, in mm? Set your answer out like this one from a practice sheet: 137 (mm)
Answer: 52.48 (mm)
